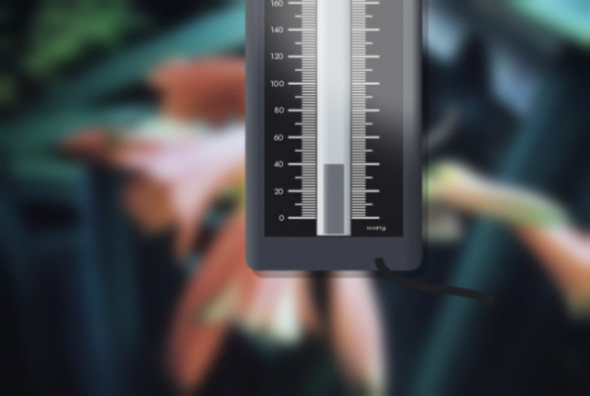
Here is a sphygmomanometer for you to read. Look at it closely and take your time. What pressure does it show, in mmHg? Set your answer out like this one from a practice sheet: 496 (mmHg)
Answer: 40 (mmHg)
